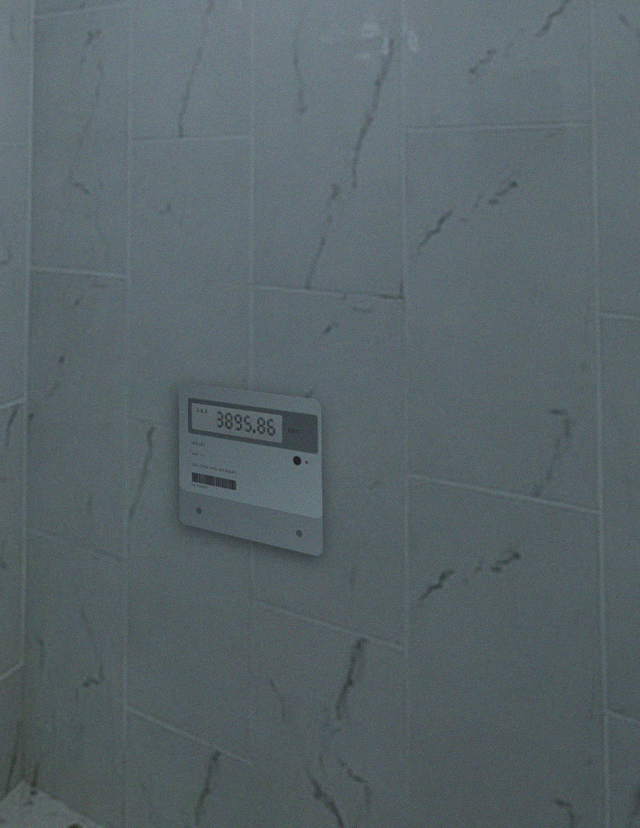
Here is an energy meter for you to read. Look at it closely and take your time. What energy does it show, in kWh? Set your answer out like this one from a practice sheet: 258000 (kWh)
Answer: 3895.86 (kWh)
